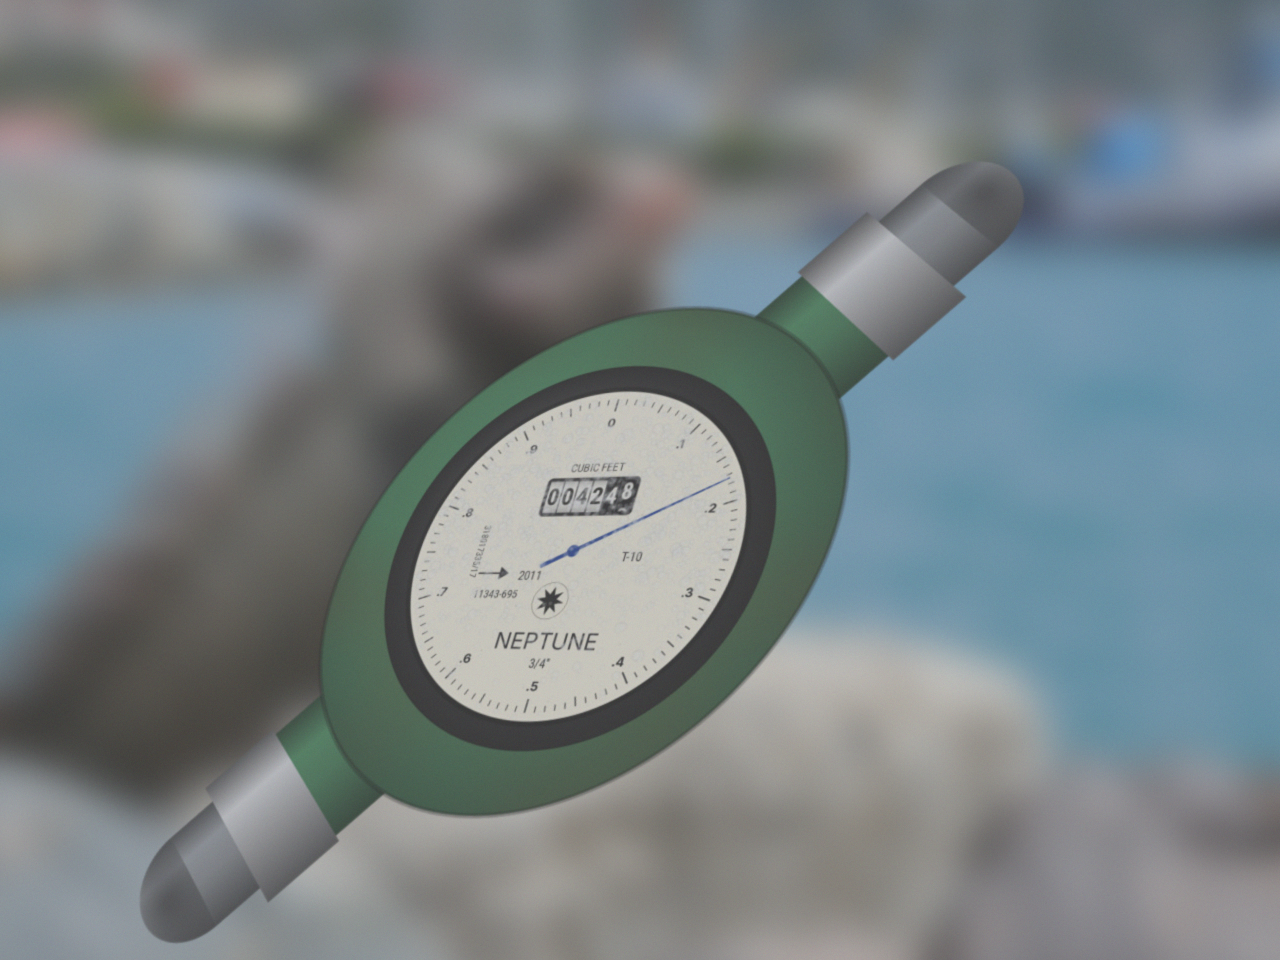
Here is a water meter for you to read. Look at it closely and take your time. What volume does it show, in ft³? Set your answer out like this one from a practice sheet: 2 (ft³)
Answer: 4248.17 (ft³)
